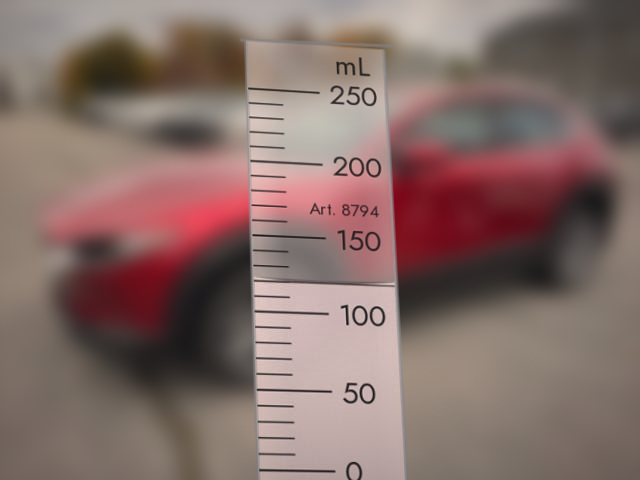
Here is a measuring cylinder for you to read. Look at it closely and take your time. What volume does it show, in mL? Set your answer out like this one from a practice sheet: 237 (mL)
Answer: 120 (mL)
